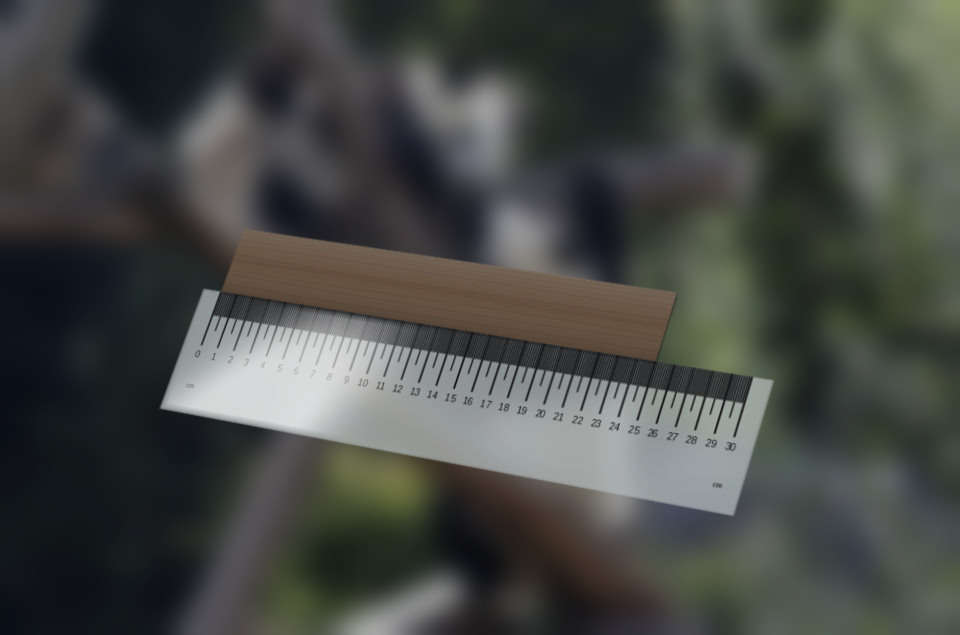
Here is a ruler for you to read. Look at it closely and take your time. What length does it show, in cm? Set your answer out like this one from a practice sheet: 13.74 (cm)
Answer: 25 (cm)
